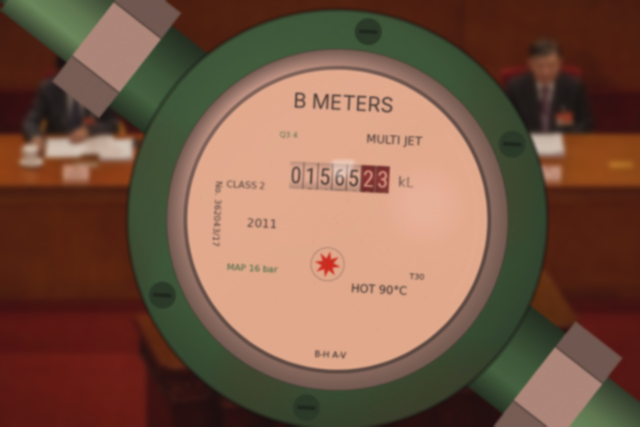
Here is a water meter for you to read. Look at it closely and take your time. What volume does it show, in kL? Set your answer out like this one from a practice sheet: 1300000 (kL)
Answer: 1565.23 (kL)
